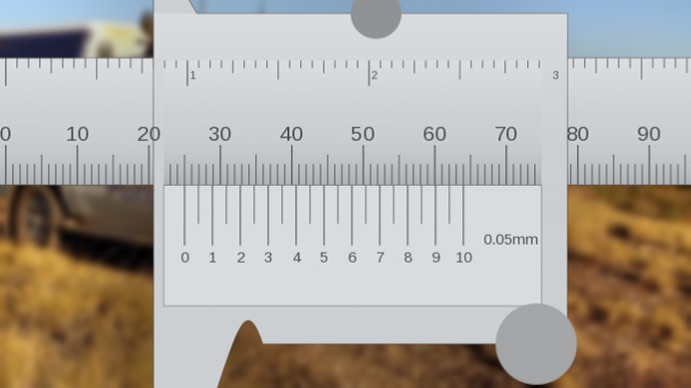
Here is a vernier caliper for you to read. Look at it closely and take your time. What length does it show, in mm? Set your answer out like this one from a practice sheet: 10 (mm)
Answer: 25.0 (mm)
